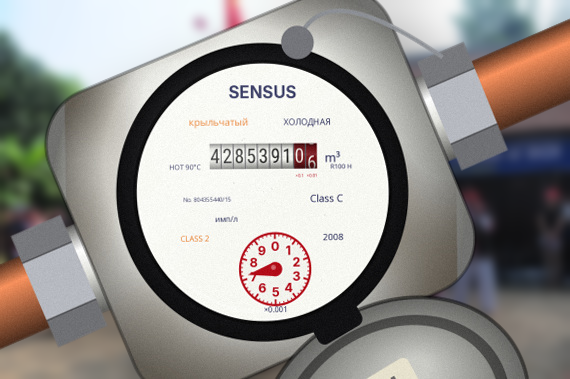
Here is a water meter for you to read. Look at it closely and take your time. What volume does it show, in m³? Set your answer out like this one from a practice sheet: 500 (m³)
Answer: 4285391.057 (m³)
